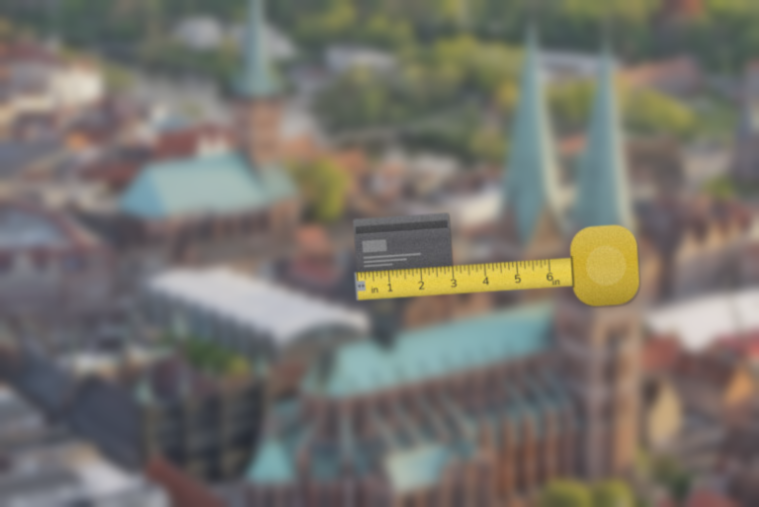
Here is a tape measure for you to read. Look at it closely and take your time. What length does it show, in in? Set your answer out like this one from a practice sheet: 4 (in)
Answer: 3 (in)
